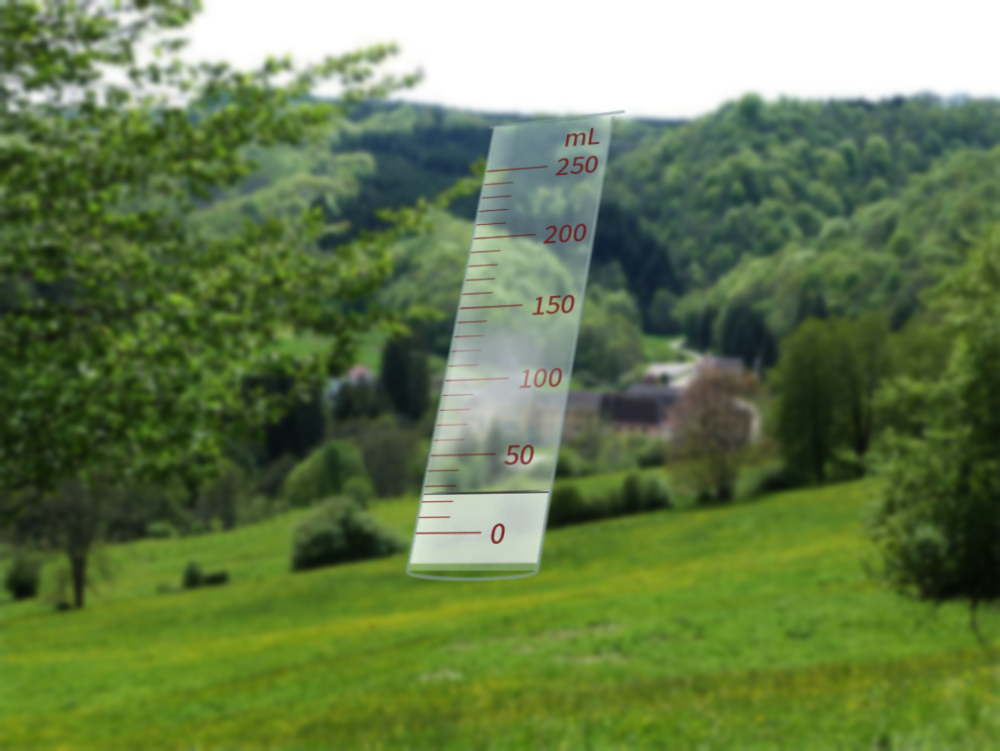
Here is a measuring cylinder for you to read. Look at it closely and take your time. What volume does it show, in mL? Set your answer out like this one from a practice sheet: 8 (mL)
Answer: 25 (mL)
